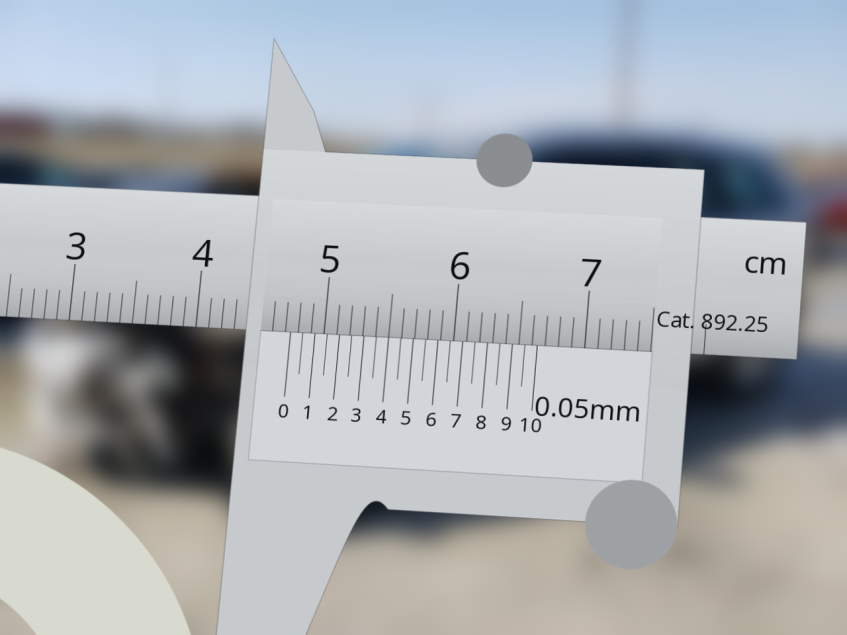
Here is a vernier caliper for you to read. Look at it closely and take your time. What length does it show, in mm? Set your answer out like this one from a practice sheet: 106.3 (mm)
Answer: 47.4 (mm)
